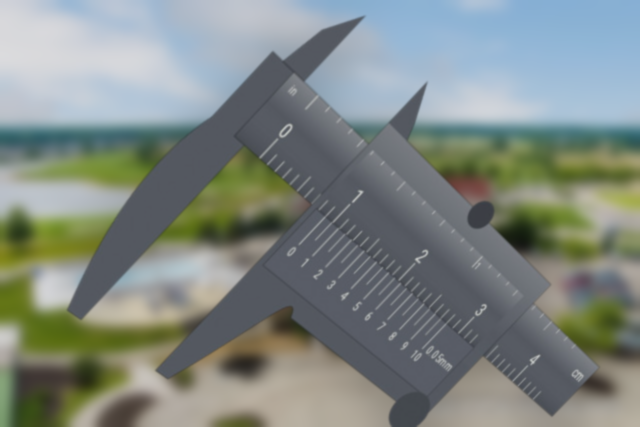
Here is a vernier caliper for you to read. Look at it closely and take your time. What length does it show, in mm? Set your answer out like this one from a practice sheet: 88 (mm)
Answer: 9.0 (mm)
